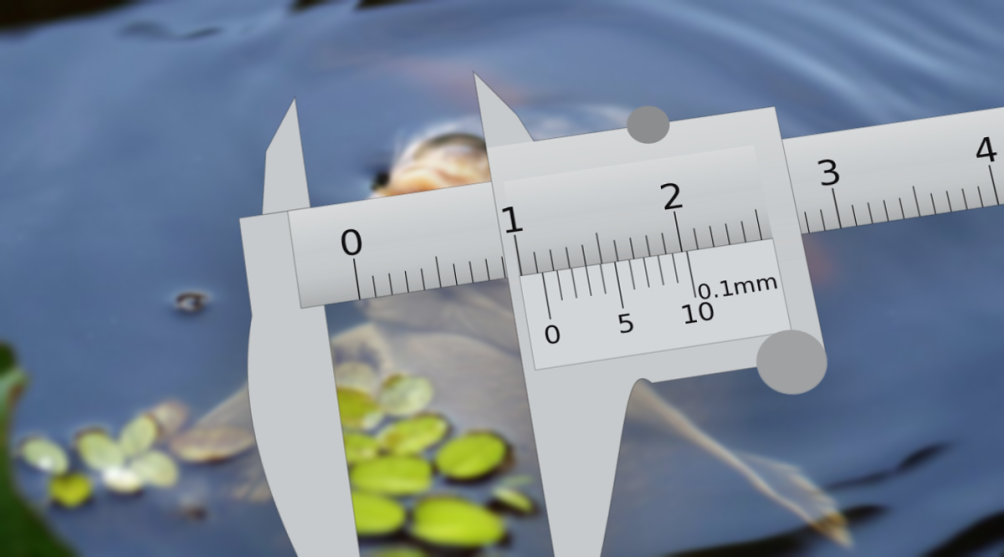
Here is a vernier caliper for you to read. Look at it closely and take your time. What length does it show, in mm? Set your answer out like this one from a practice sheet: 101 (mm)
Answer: 11.3 (mm)
